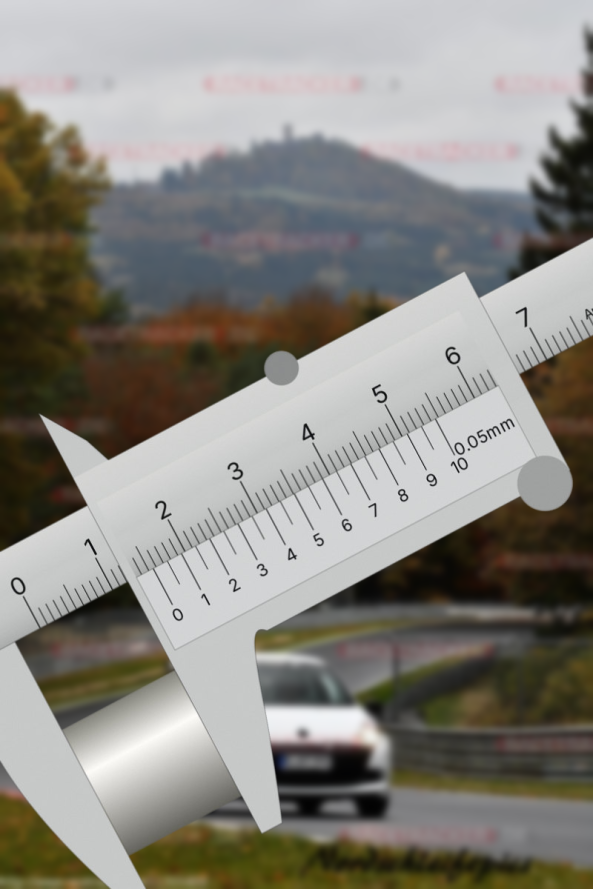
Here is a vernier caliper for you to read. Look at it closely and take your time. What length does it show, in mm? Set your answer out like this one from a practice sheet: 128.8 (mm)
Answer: 15.6 (mm)
